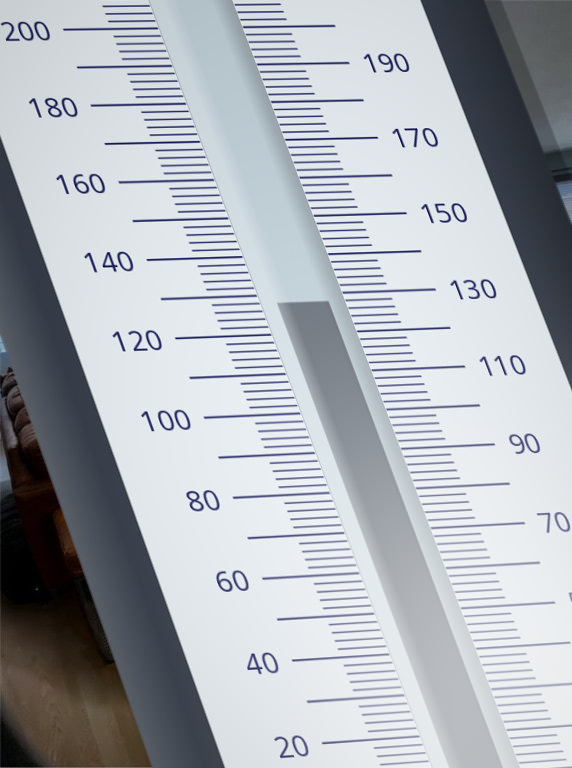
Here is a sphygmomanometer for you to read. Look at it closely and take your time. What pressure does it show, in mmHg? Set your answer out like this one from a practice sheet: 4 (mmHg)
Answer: 128 (mmHg)
